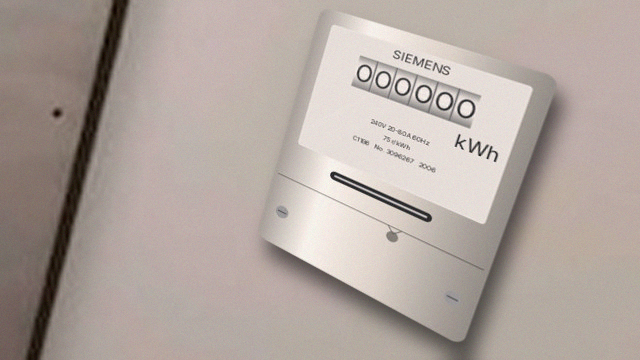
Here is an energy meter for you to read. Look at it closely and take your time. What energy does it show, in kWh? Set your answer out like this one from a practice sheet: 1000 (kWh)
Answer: 0 (kWh)
